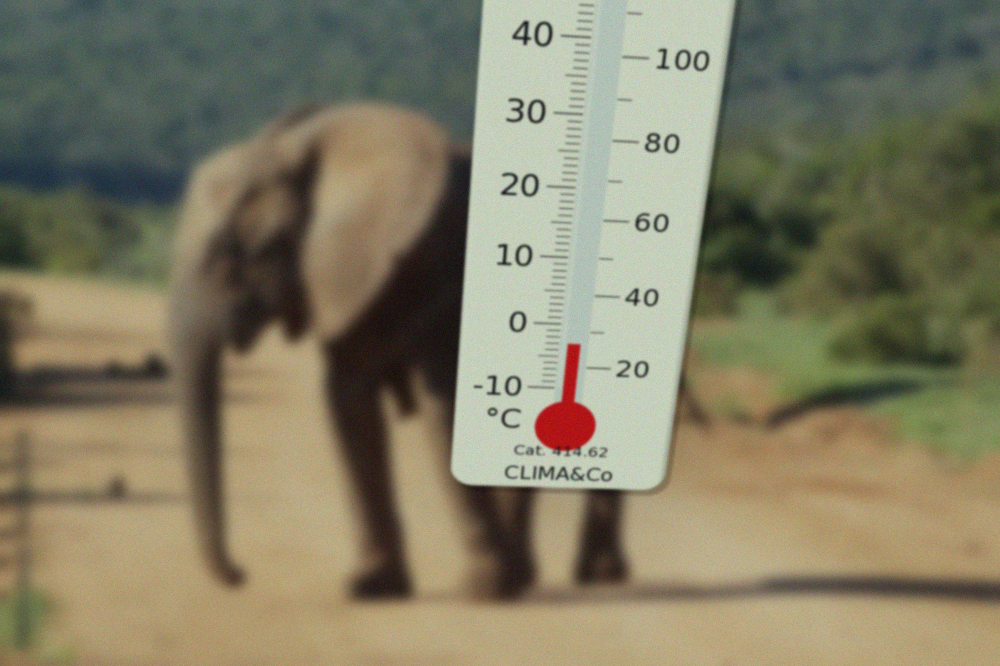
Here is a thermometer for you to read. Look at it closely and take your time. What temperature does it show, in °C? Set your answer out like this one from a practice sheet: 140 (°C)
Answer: -3 (°C)
